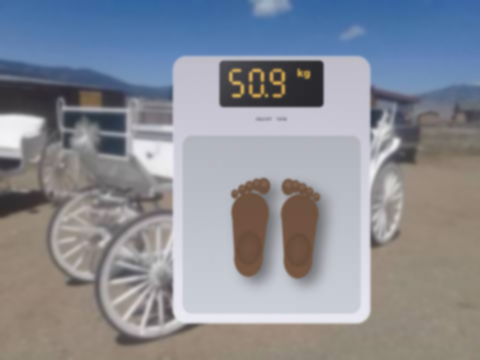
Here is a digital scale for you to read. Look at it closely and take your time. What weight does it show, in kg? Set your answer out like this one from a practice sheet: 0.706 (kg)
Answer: 50.9 (kg)
